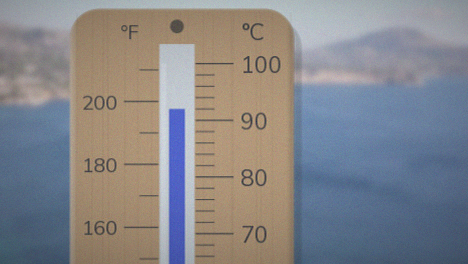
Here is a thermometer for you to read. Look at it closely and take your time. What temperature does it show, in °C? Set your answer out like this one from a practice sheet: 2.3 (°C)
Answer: 92 (°C)
